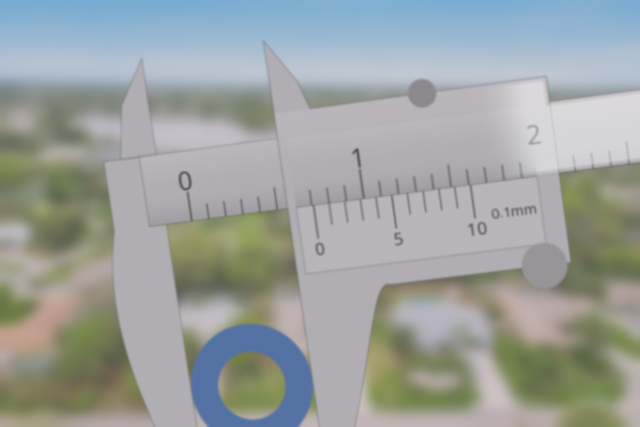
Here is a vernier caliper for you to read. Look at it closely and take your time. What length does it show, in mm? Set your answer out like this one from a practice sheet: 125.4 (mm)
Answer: 7.1 (mm)
